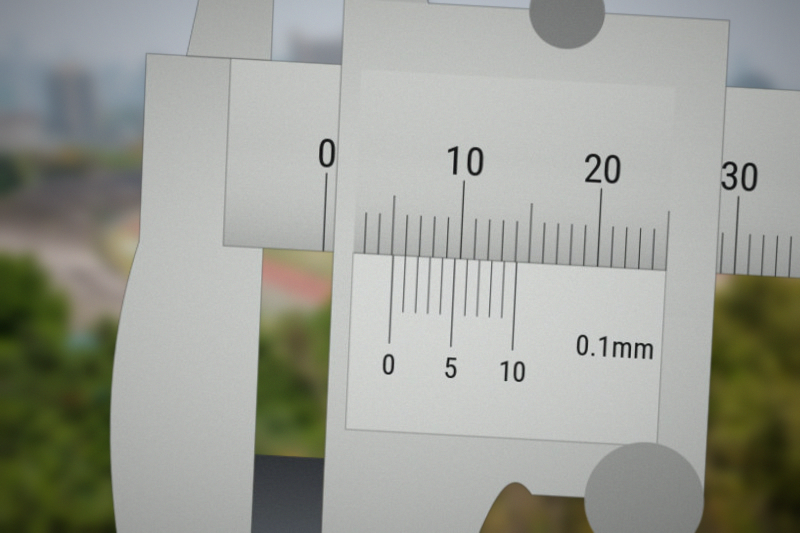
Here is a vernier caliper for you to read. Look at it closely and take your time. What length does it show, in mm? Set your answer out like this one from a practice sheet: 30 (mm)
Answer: 5.1 (mm)
